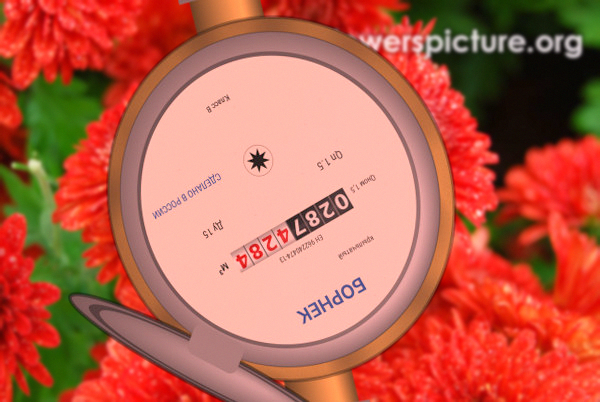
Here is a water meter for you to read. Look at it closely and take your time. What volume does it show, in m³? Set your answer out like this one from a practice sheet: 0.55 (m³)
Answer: 287.4284 (m³)
